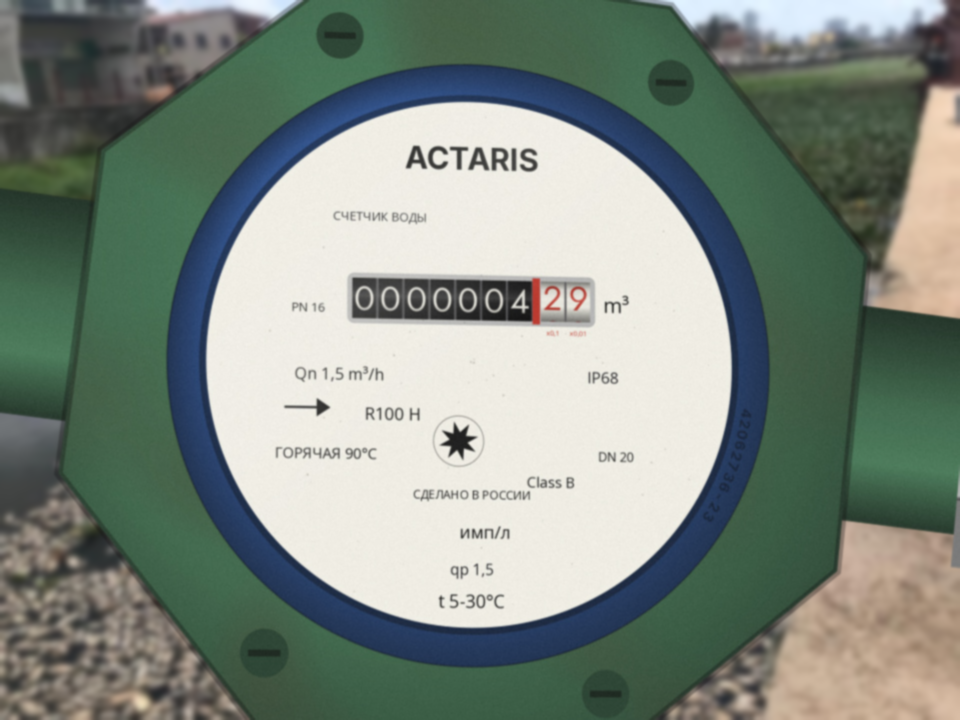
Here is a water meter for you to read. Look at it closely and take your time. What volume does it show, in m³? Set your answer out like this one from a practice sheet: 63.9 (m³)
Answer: 4.29 (m³)
